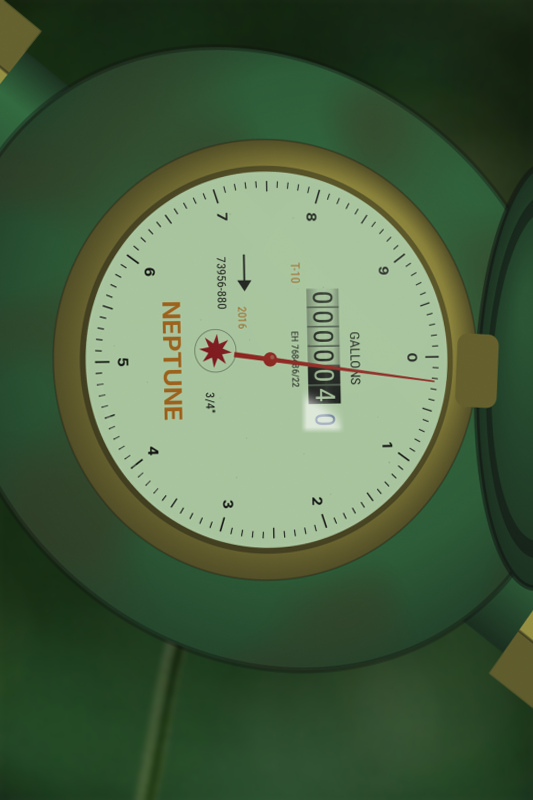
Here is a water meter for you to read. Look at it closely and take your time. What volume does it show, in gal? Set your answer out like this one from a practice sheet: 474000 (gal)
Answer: 40.2 (gal)
